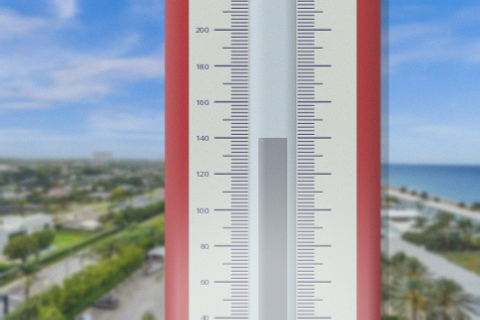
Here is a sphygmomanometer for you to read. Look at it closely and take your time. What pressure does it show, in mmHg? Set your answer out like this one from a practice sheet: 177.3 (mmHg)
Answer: 140 (mmHg)
